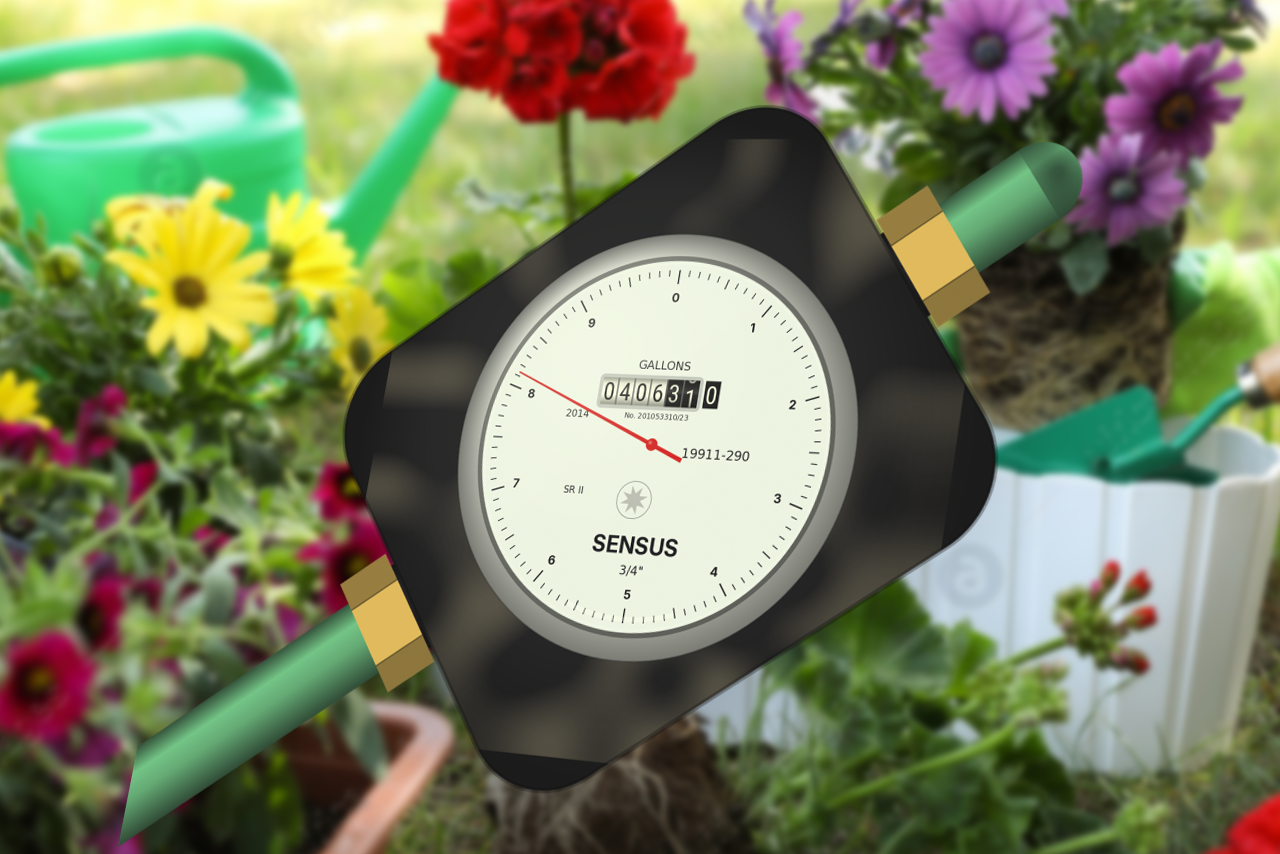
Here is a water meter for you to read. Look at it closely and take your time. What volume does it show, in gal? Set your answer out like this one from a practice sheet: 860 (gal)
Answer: 406308.1 (gal)
